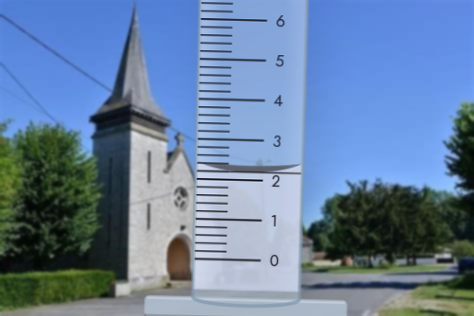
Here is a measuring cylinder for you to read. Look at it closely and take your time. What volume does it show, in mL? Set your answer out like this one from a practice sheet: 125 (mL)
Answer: 2.2 (mL)
